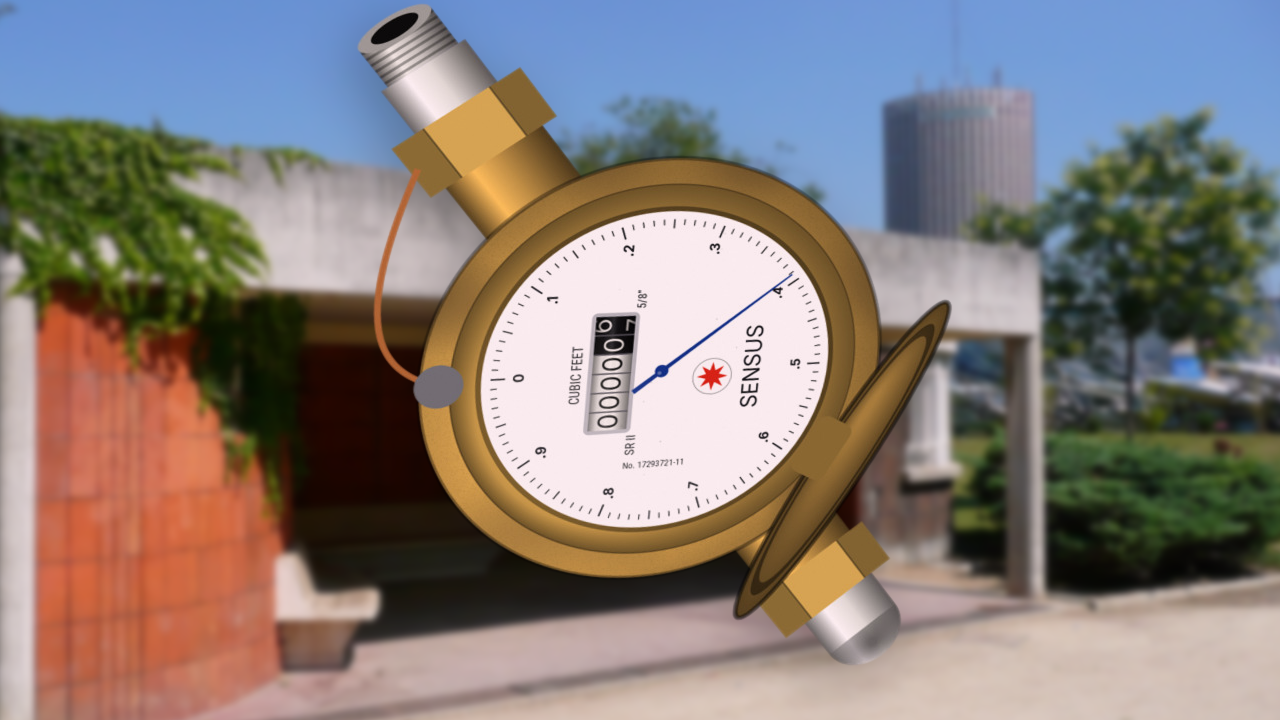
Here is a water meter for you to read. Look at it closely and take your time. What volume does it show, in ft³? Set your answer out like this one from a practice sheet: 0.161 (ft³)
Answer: 6.39 (ft³)
